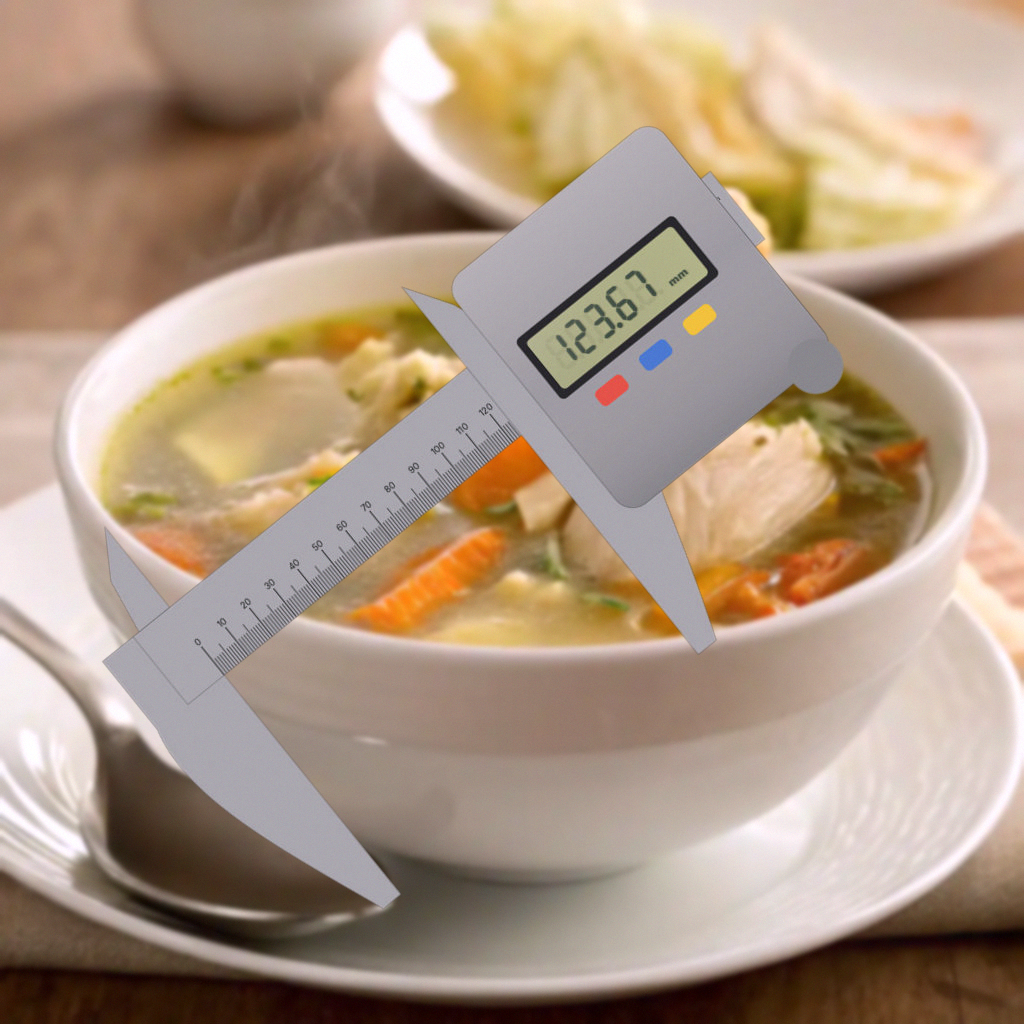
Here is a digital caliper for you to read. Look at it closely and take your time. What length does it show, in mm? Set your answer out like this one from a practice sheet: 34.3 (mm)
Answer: 123.67 (mm)
